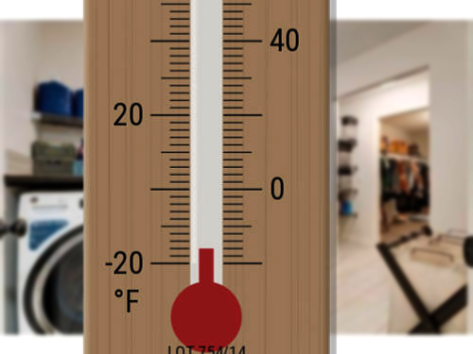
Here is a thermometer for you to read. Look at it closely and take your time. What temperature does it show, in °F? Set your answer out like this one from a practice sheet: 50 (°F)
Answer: -16 (°F)
